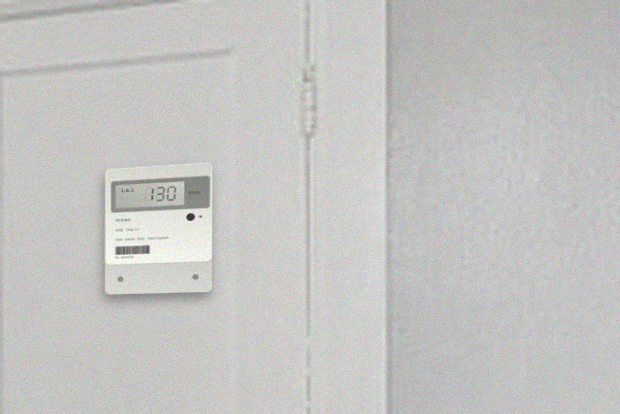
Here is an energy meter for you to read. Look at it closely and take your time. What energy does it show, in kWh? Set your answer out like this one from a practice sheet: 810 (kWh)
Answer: 130 (kWh)
